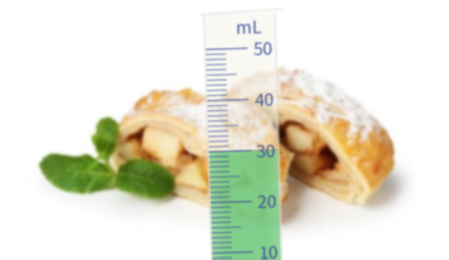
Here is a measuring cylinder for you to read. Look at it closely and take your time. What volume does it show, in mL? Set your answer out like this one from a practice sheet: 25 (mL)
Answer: 30 (mL)
